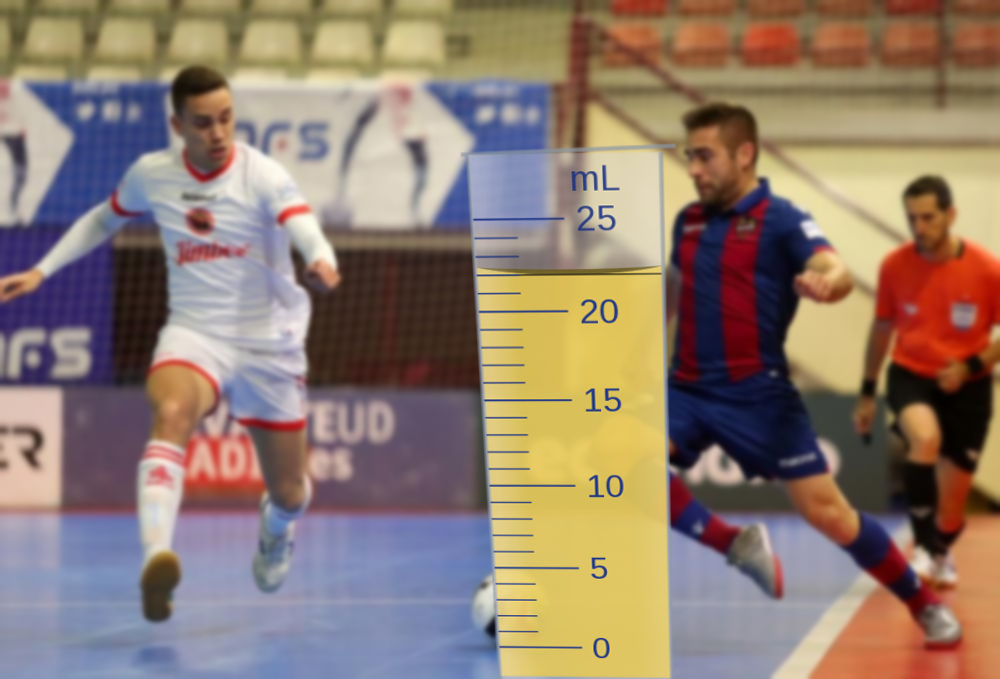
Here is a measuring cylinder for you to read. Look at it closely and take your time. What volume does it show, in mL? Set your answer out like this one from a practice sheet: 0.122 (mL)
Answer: 22 (mL)
